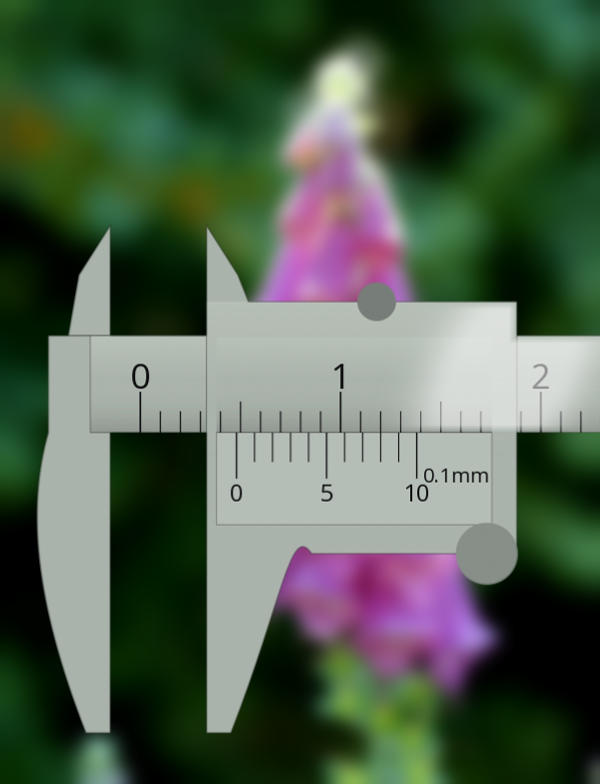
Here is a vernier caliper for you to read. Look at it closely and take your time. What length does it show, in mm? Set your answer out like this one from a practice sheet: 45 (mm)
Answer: 4.8 (mm)
